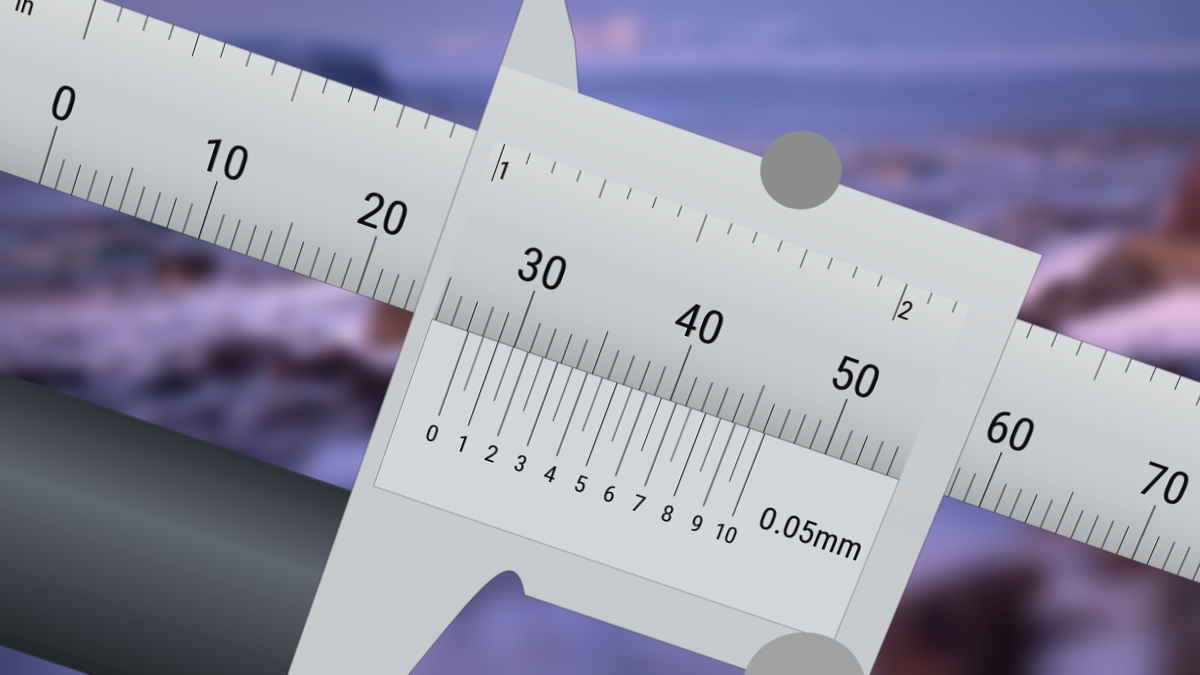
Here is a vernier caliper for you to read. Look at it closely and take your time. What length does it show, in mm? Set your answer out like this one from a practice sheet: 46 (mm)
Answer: 27.1 (mm)
